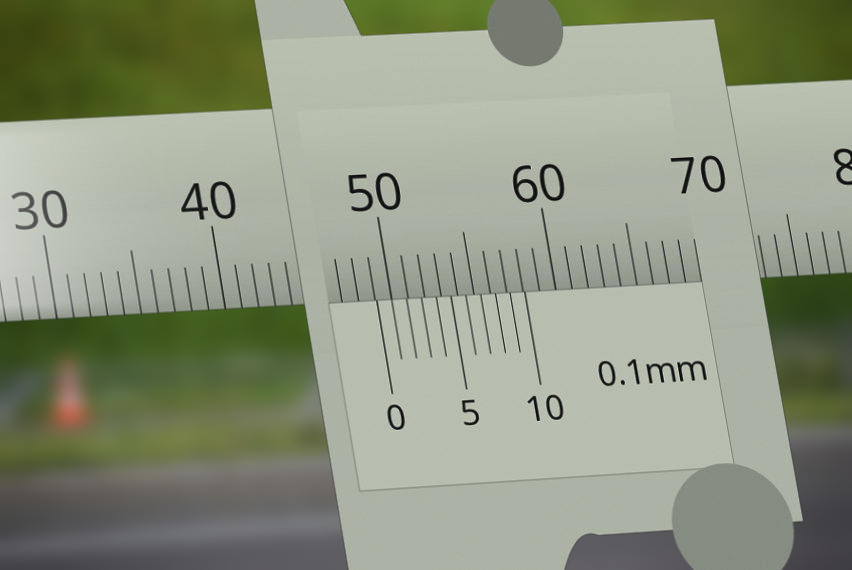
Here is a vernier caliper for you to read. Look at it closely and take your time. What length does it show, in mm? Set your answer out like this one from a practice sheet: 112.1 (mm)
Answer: 49.1 (mm)
